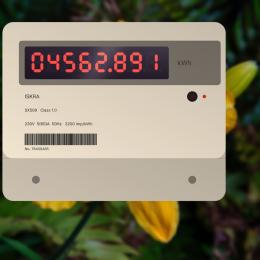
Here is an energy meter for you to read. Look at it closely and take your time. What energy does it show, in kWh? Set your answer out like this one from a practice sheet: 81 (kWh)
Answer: 4562.891 (kWh)
